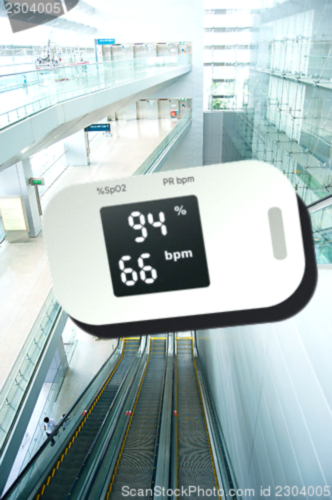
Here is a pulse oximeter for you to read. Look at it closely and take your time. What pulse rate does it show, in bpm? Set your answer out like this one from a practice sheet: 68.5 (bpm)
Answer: 66 (bpm)
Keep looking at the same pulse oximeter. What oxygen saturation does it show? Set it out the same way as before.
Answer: 94 (%)
